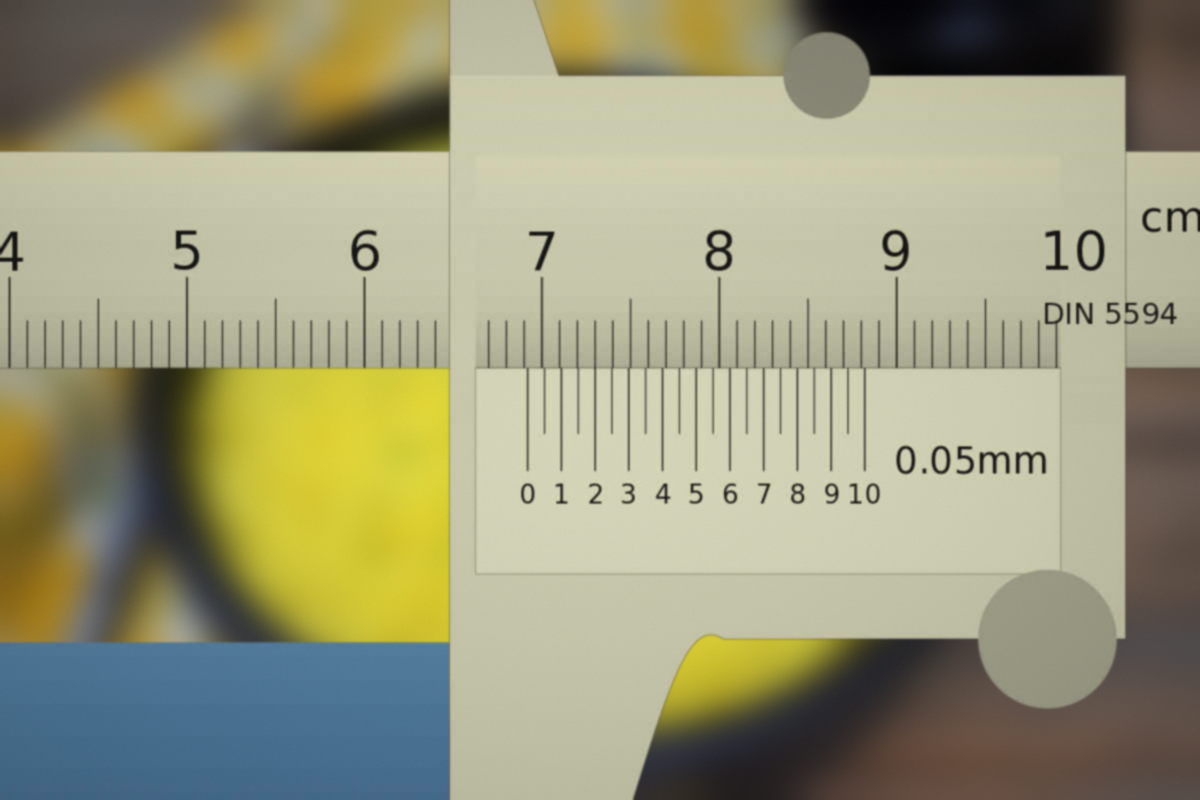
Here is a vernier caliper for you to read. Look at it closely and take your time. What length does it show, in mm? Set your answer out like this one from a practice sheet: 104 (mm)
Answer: 69.2 (mm)
